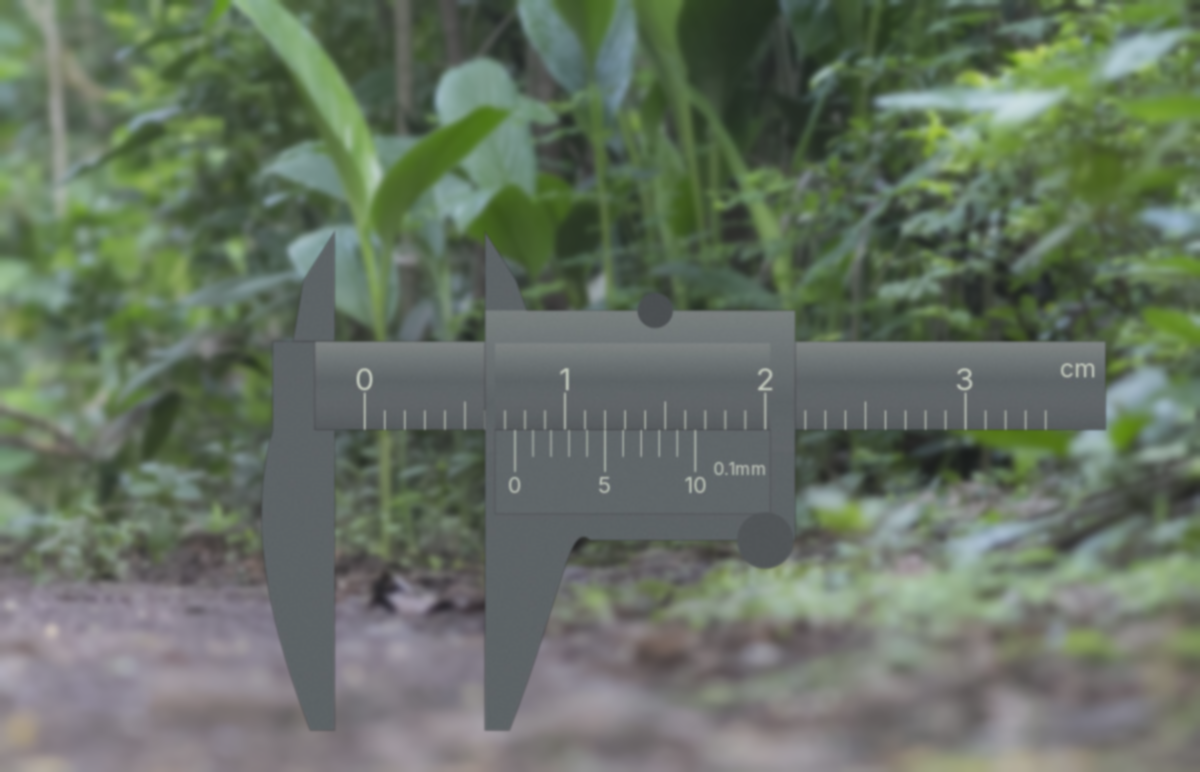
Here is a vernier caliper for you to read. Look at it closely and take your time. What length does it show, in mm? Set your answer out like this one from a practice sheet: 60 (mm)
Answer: 7.5 (mm)
